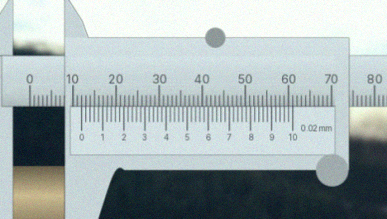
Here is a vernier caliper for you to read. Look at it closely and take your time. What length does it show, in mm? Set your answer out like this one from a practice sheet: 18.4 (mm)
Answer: 12.0 (mm)
